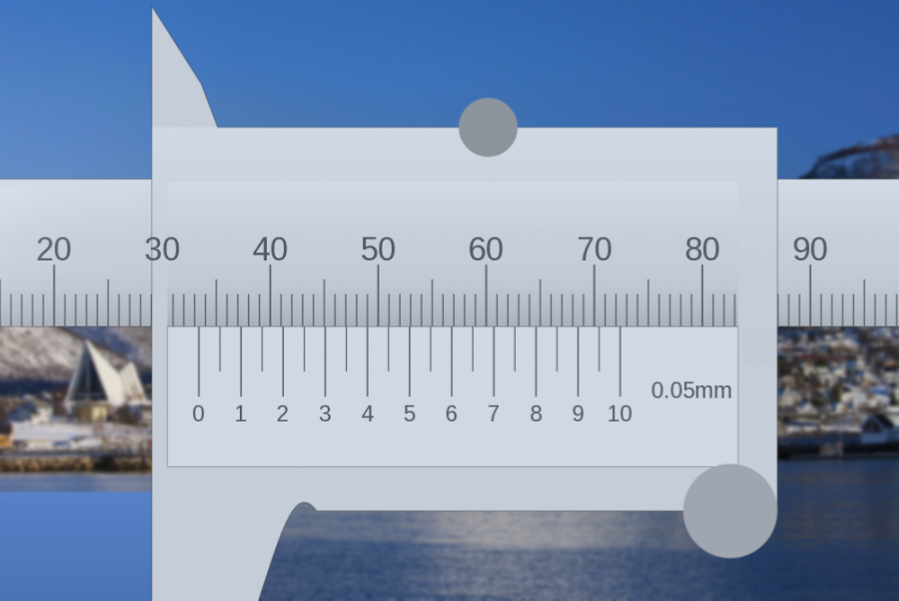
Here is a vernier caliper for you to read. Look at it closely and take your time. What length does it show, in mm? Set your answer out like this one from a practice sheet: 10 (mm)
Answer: 33.4 (mm)
